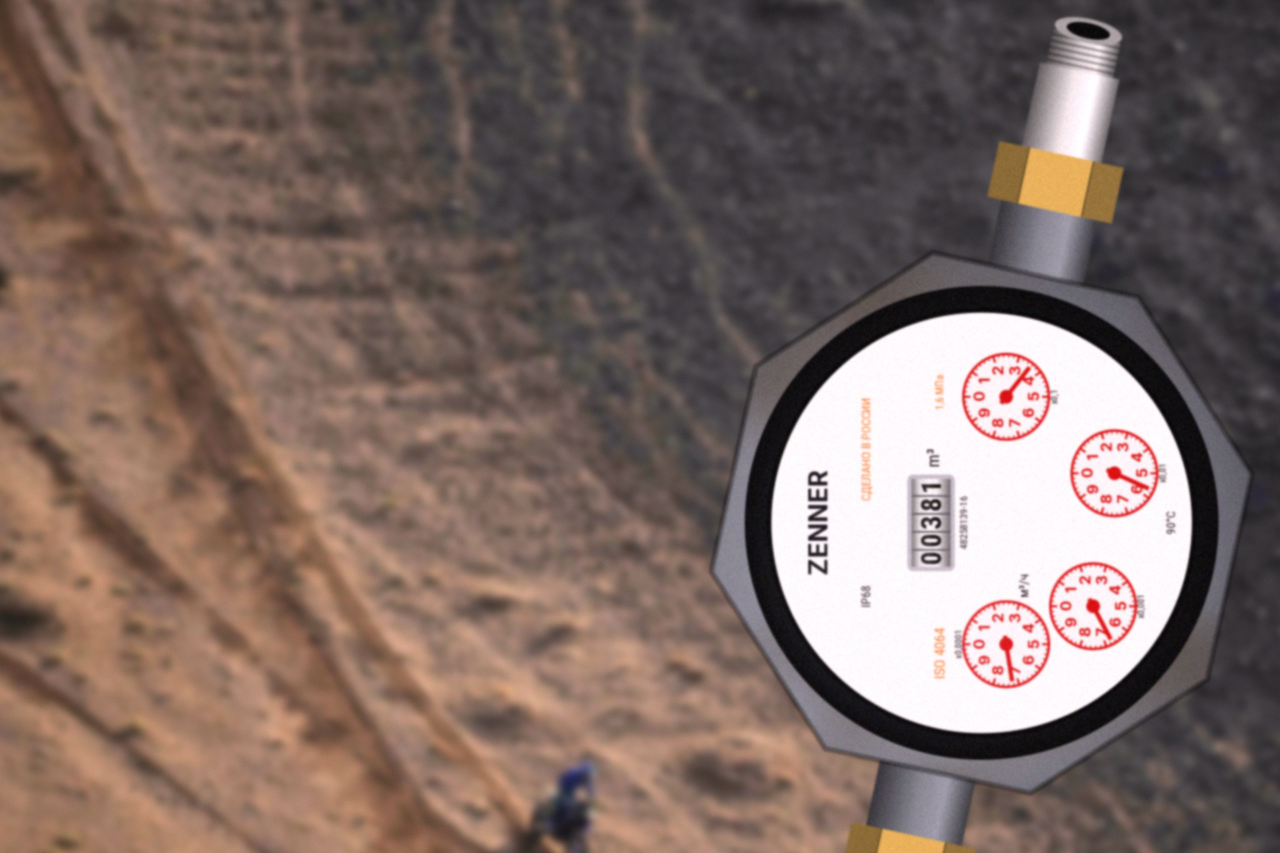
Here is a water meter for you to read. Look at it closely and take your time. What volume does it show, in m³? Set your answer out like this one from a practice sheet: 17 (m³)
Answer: 381.3567 (m³)
